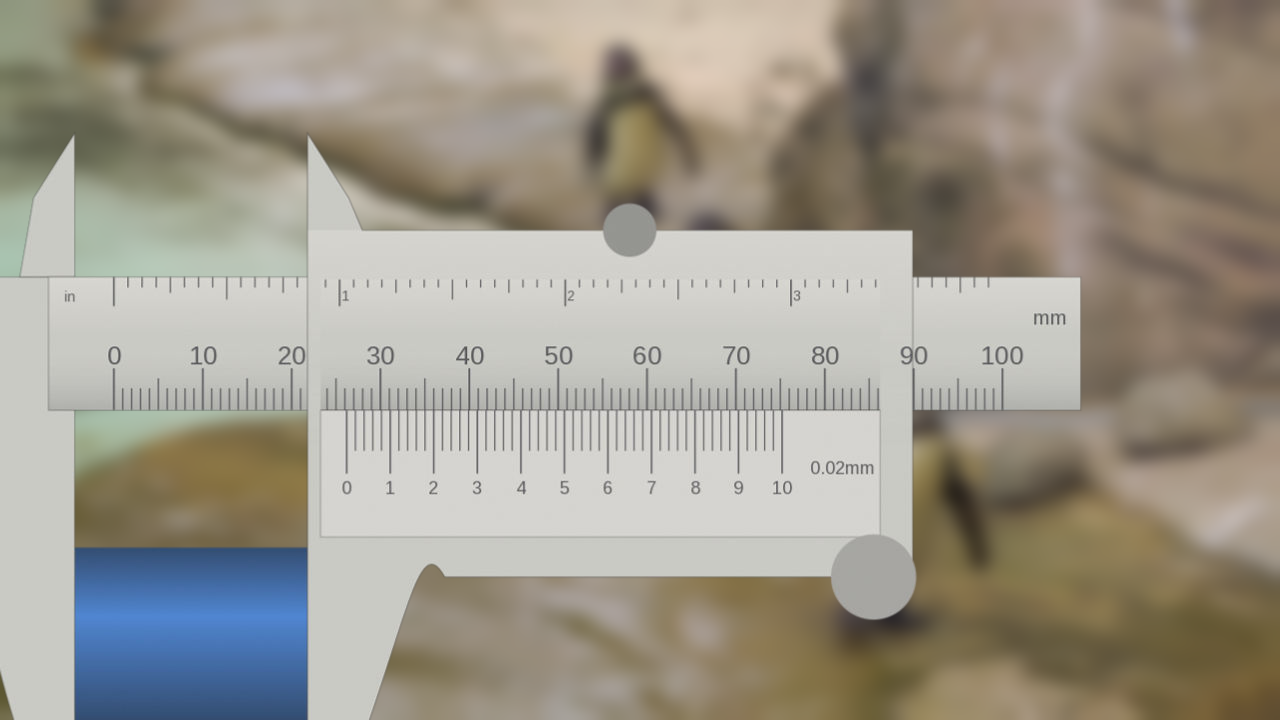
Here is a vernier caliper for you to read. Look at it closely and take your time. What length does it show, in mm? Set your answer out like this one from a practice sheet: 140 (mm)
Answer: 26.2 (mm)
